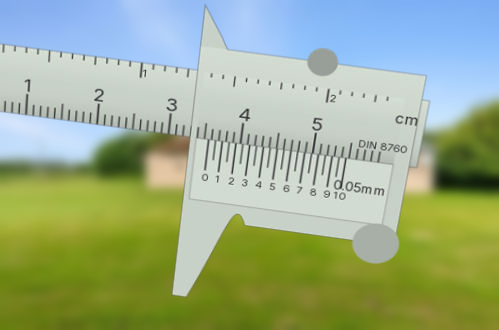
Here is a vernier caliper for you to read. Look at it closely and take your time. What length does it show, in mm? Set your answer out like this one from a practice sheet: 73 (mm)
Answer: 35.6 (mm)
